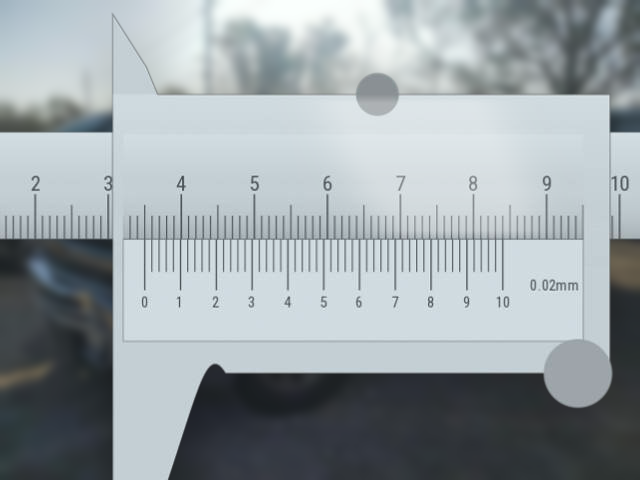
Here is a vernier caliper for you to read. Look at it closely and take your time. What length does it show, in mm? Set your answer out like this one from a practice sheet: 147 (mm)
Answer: 35.0 (mm)
